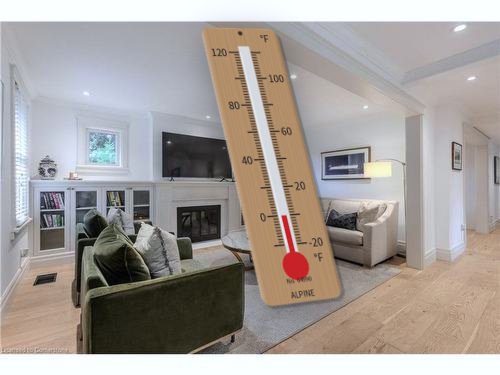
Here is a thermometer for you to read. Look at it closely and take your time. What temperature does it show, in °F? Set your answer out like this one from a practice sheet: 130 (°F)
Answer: 0 (°F)
